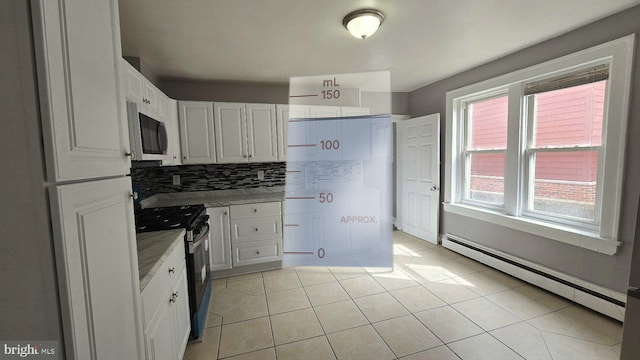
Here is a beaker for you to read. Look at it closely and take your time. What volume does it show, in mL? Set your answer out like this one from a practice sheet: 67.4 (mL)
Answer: 125 (mL)
